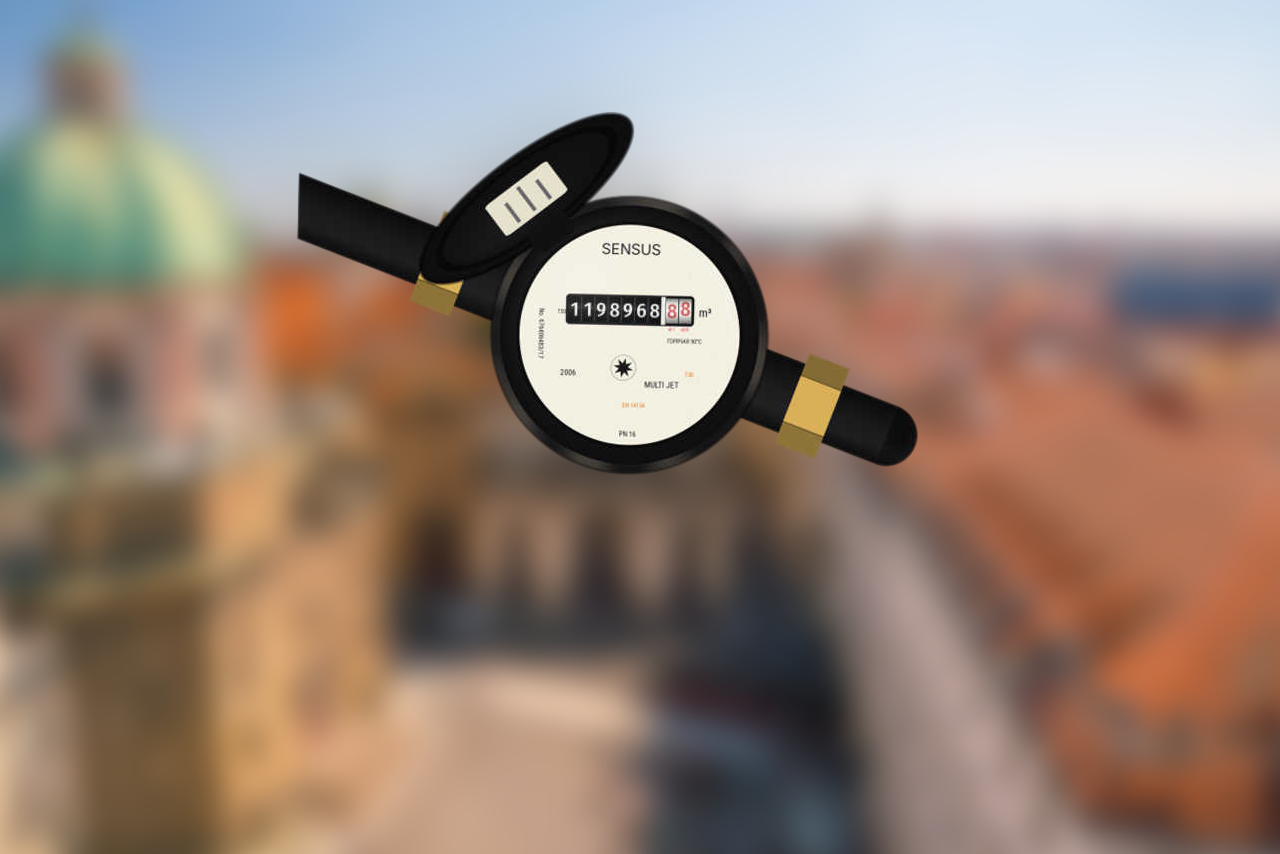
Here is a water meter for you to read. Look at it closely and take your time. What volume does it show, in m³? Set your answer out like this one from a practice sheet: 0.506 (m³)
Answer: 1198968.88 (m³)
